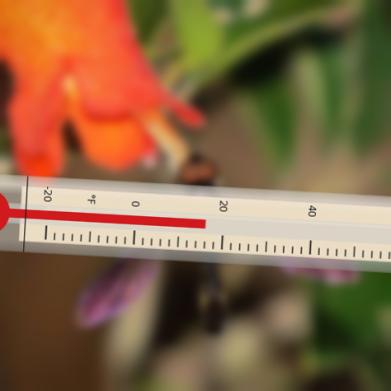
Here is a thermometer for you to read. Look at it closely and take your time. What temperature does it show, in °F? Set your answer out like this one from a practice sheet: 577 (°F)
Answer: 16 (°F)
